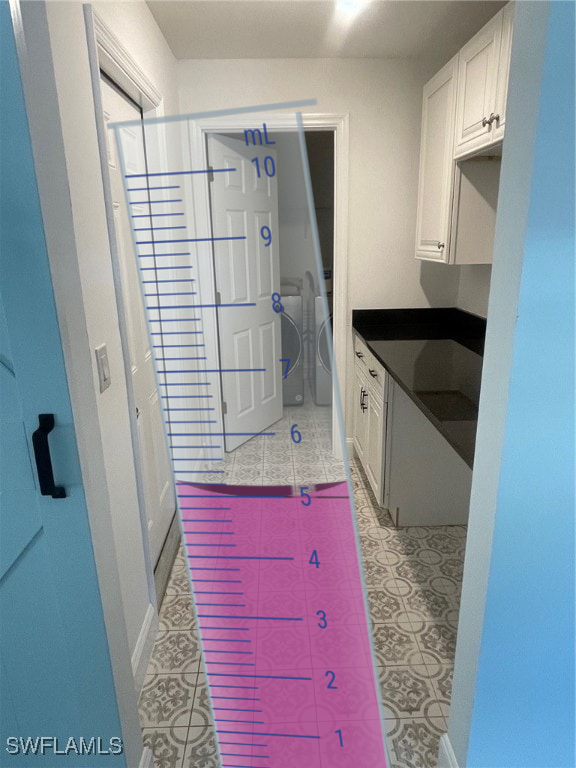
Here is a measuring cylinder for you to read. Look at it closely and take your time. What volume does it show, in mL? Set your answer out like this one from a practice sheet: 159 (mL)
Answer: 5 (mL)
